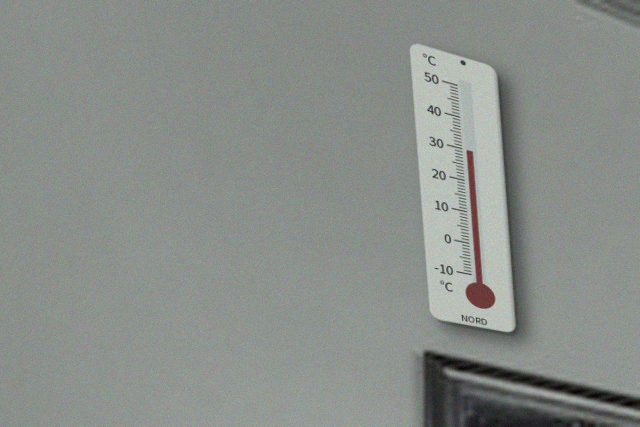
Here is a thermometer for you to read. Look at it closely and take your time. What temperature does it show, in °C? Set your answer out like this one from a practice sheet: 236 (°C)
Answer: 30 (°C)
